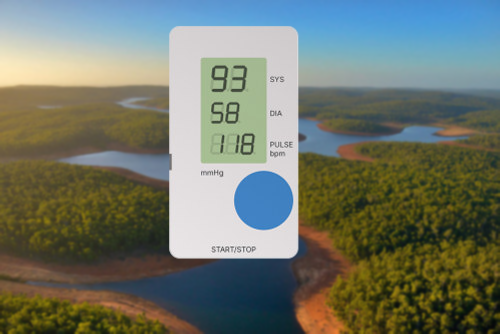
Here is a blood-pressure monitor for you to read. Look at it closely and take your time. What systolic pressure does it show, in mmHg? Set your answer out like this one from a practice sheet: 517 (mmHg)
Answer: 93 (mmHg)
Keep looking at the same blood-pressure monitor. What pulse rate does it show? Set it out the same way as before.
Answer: 118 (bpm)
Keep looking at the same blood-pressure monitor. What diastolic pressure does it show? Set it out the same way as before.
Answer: 58 (mmHg)
